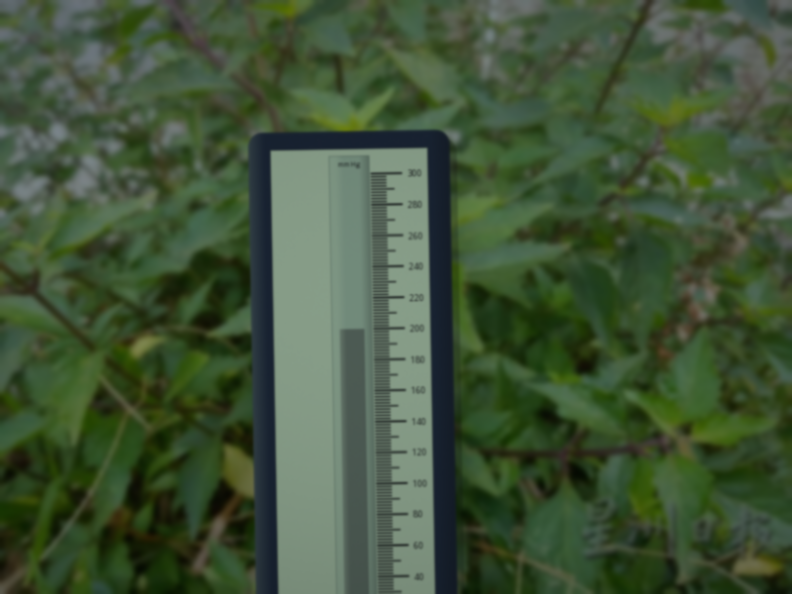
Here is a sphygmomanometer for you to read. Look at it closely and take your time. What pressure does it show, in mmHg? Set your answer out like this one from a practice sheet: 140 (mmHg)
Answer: 200 (mmHg)
